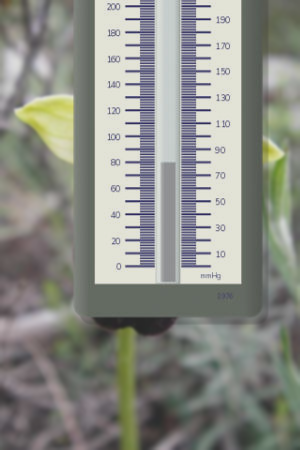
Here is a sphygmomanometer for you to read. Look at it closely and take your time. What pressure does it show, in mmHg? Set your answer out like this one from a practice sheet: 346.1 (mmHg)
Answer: 80 (mmHg)
